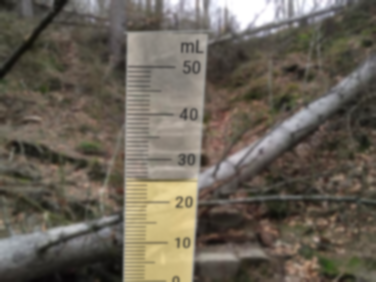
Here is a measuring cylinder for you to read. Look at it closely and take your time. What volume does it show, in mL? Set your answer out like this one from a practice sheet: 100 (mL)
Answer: 25 (mL)
